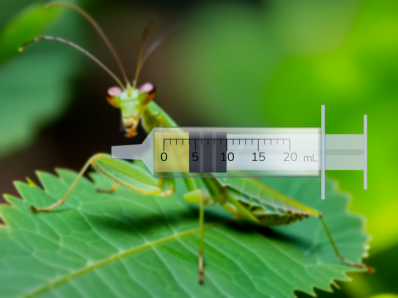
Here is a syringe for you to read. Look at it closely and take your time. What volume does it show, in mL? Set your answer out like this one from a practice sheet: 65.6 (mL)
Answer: 4 (mL)
